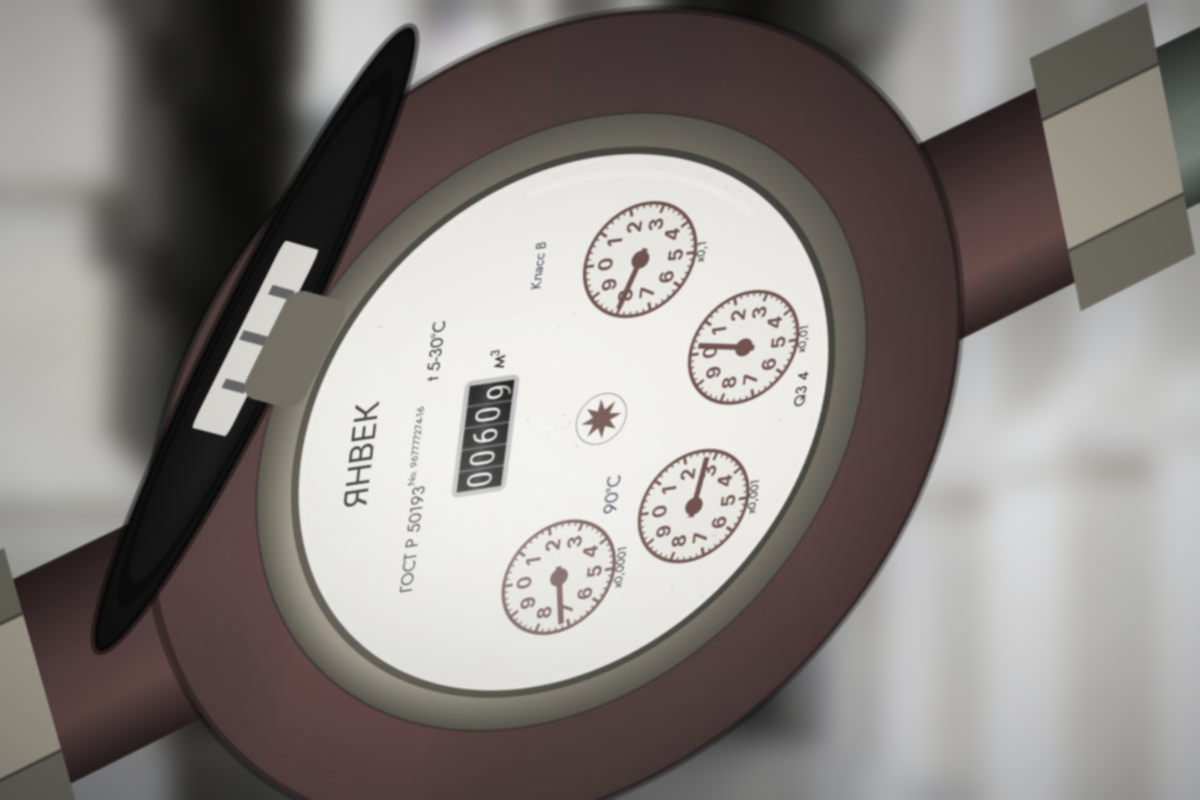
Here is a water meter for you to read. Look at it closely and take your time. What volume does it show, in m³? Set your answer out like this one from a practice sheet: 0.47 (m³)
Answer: 608.8027 (m³)
